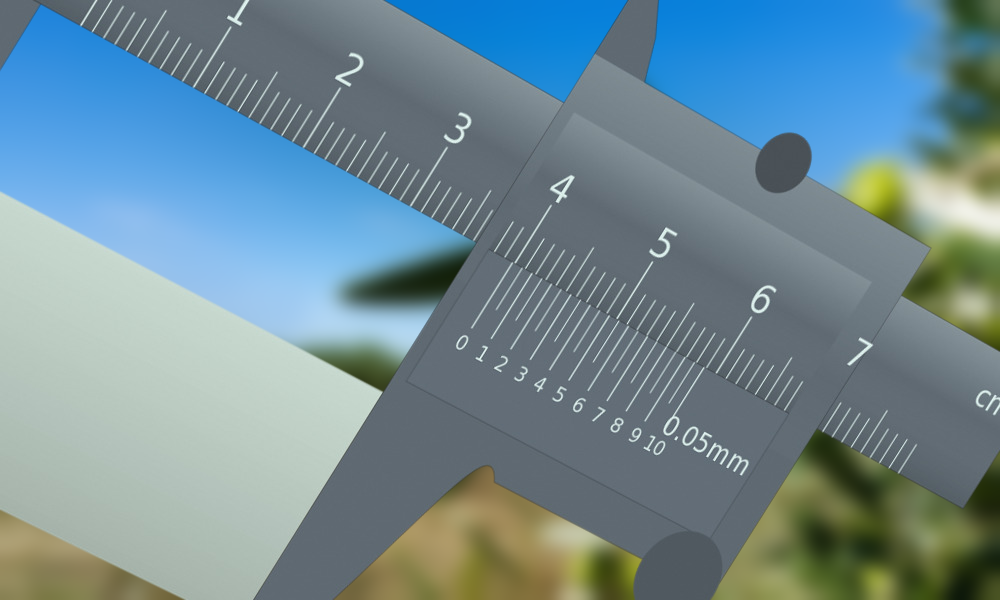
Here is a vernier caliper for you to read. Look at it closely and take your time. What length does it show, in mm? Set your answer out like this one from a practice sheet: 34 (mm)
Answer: 39.8 (mm)
